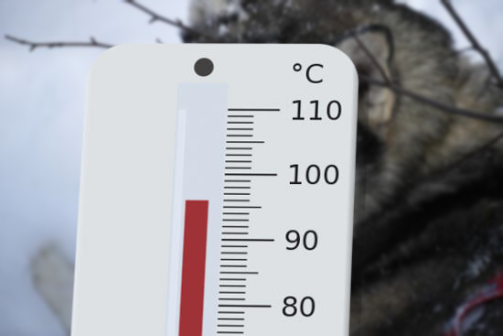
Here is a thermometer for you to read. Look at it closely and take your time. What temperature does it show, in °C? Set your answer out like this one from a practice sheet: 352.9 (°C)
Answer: 96 (°C)
